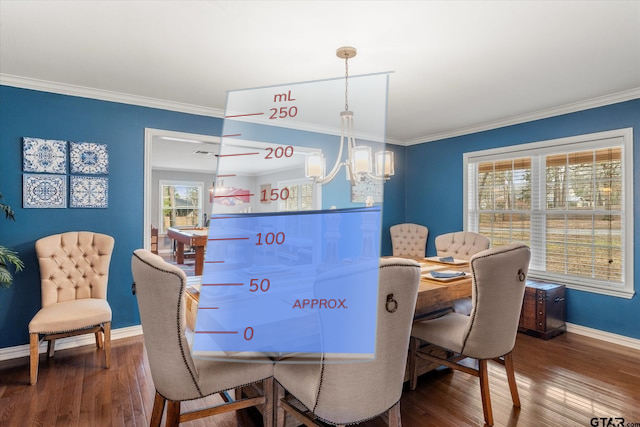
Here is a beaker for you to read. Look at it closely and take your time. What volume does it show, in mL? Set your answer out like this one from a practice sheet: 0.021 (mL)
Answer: 125 (mL)
